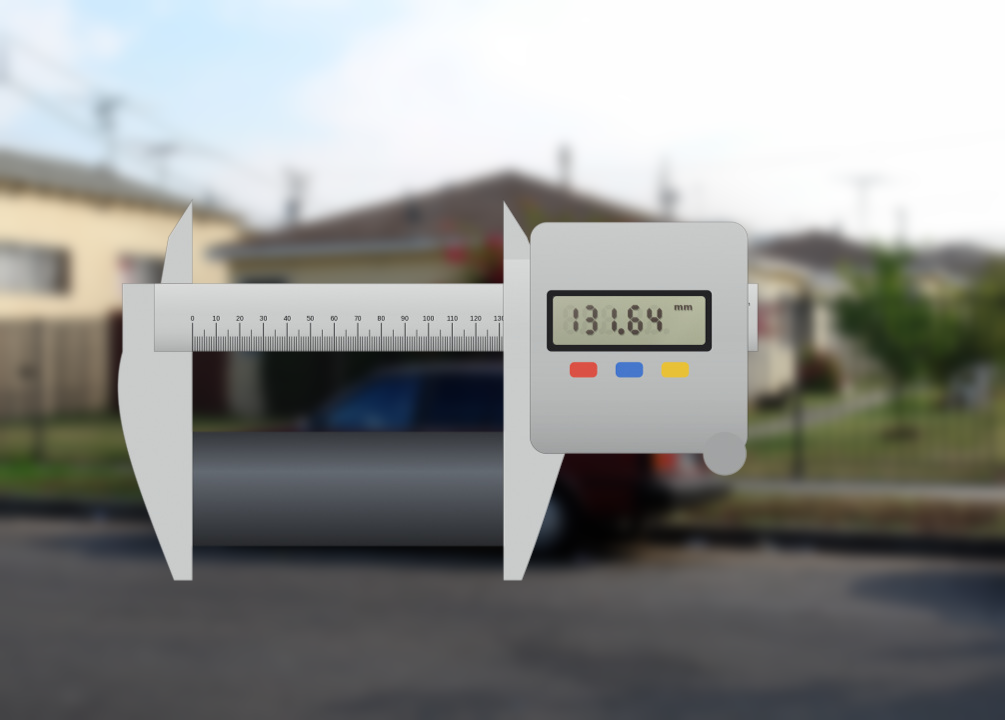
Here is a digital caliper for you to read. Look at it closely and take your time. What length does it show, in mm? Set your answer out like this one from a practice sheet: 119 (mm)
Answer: 131.64 (mm)
